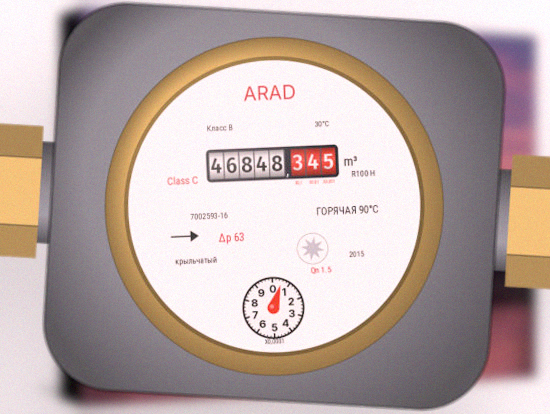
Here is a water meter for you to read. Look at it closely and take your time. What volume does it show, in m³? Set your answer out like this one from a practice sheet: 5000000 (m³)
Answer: 46848.3450 (m³)
